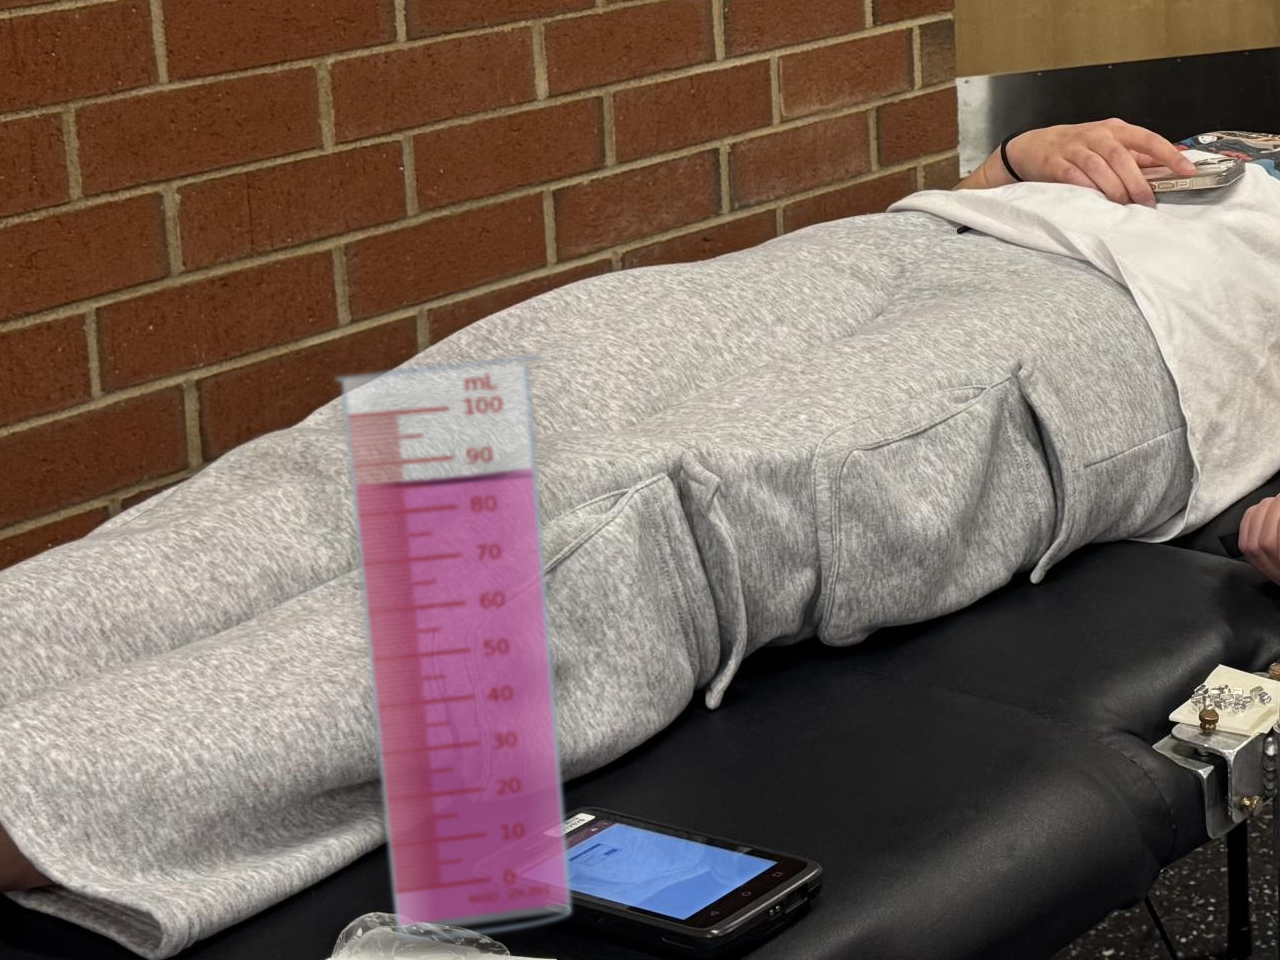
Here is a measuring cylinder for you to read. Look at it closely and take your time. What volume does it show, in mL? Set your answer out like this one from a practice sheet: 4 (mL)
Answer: 85 (mL)
